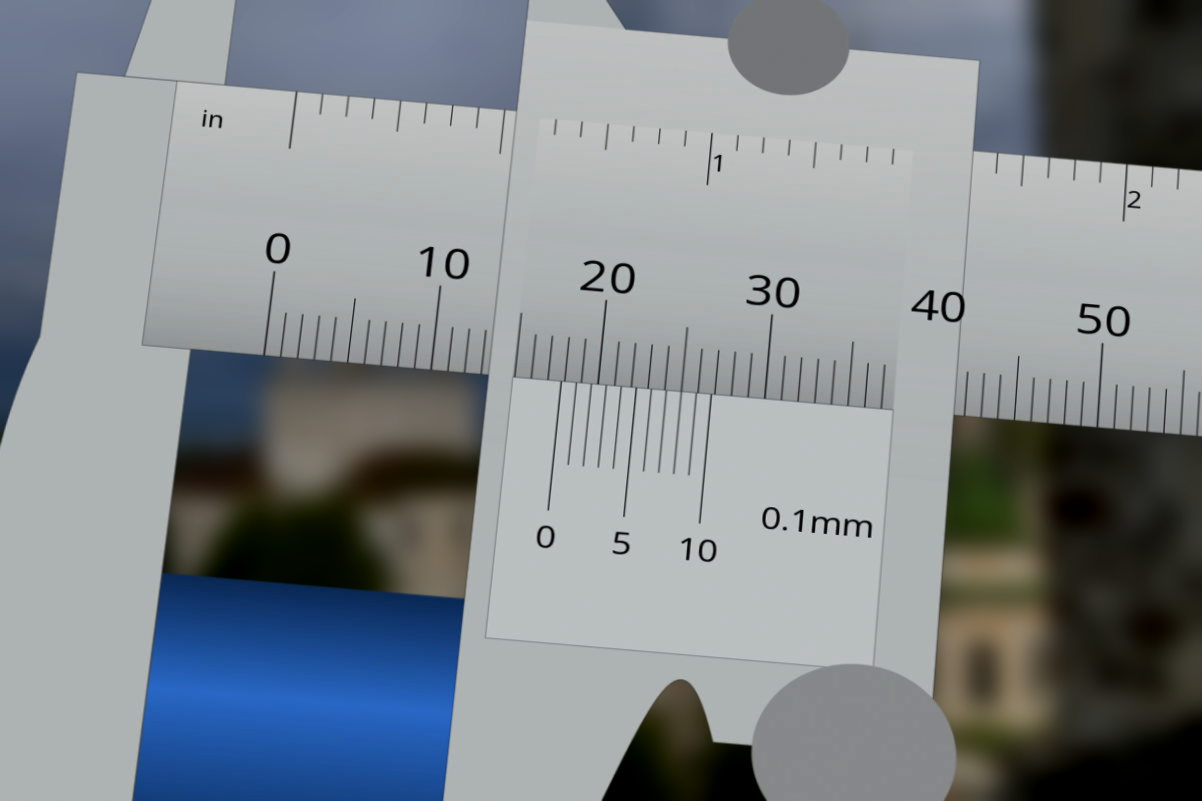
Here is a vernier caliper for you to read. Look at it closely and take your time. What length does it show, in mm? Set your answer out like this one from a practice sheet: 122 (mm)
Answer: 17.8 (mm)
